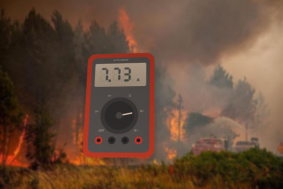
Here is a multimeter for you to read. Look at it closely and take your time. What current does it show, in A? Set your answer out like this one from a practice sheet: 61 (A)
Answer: 7.73 (A)
